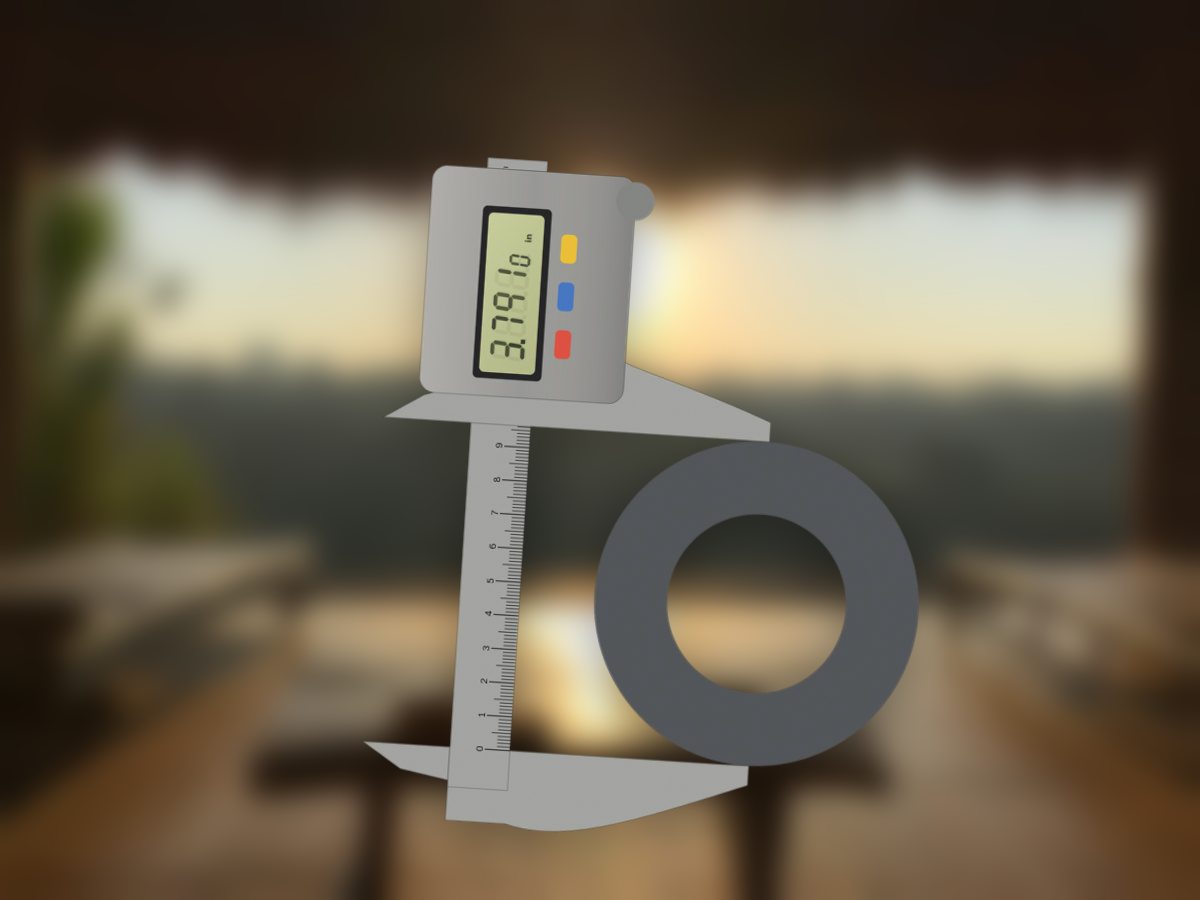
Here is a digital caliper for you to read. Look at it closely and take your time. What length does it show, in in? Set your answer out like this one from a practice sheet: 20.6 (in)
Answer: 3.7910 (in)
